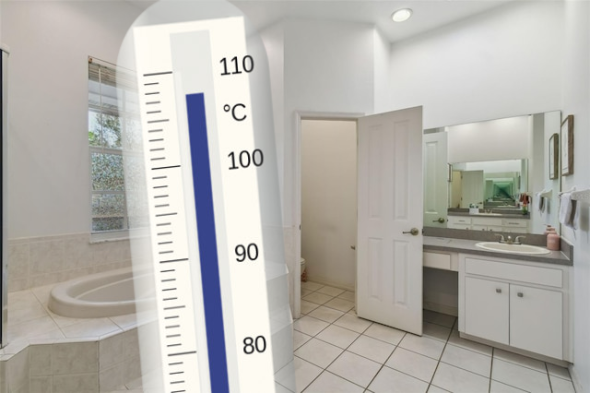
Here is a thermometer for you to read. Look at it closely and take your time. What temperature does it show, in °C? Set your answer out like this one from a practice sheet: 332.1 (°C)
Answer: 107.5 (°C)
